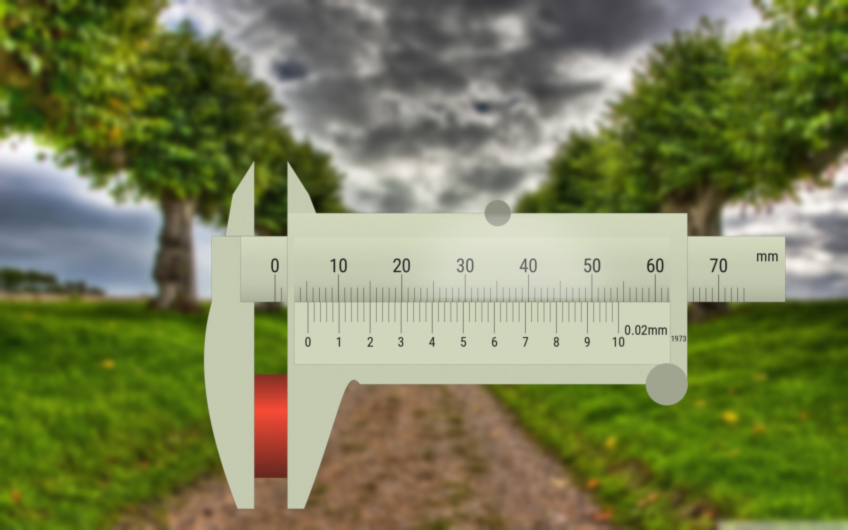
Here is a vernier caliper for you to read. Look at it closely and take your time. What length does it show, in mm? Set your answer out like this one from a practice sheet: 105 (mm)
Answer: 5.2 (mm)
